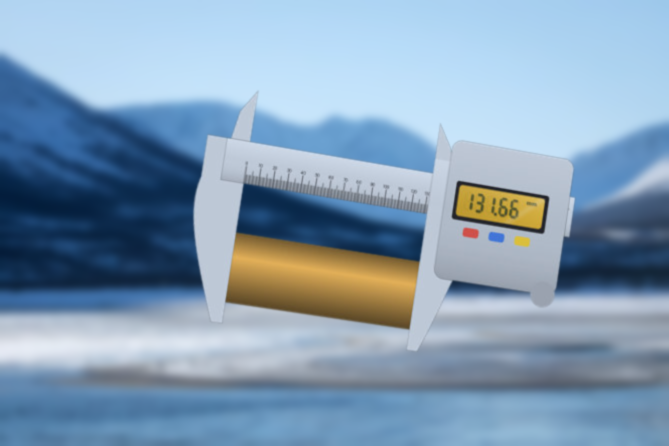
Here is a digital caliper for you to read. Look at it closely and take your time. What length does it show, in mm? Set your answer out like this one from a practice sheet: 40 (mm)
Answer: 131.66 (mm)
